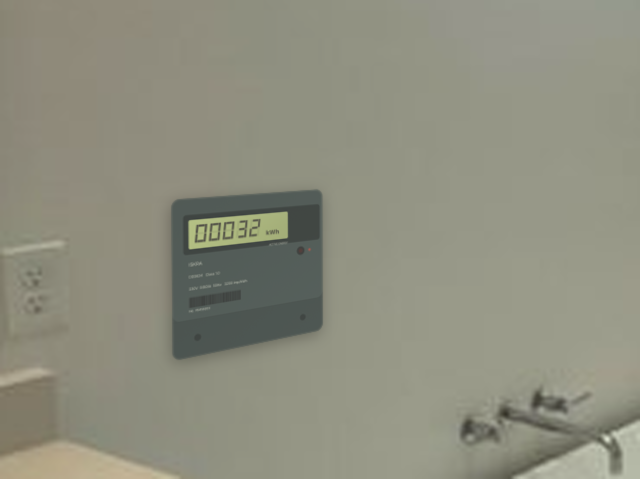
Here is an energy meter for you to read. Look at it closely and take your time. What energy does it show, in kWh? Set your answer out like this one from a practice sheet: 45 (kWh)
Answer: 32 (kWh)
